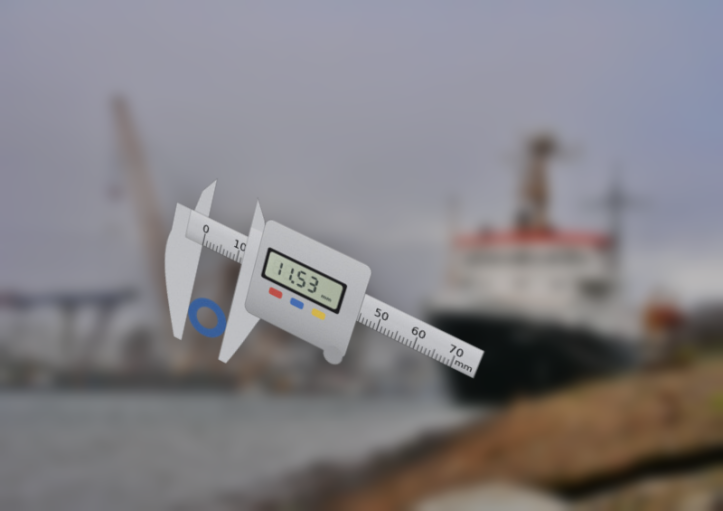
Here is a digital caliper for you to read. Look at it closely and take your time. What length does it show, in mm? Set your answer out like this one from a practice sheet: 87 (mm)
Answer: 11.53 (mm)
